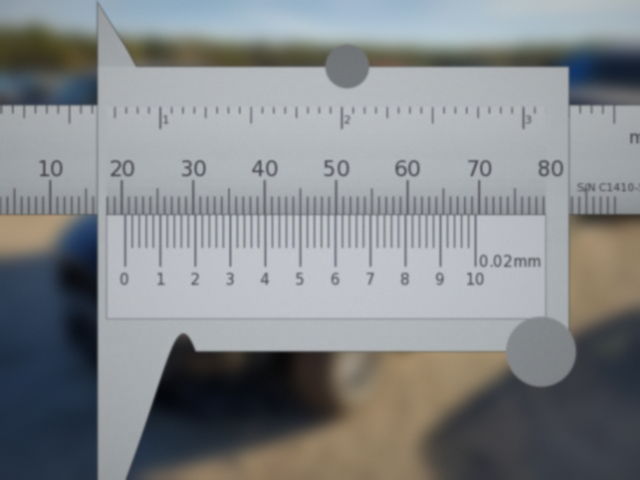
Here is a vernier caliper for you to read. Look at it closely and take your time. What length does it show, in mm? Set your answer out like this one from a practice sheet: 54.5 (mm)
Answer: 20.5 (mm)
